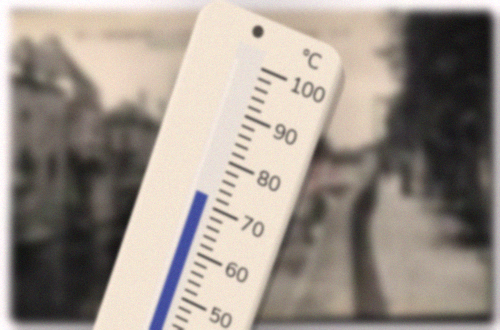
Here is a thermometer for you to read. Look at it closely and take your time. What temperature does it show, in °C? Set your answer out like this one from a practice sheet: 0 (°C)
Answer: 72 (°C)
